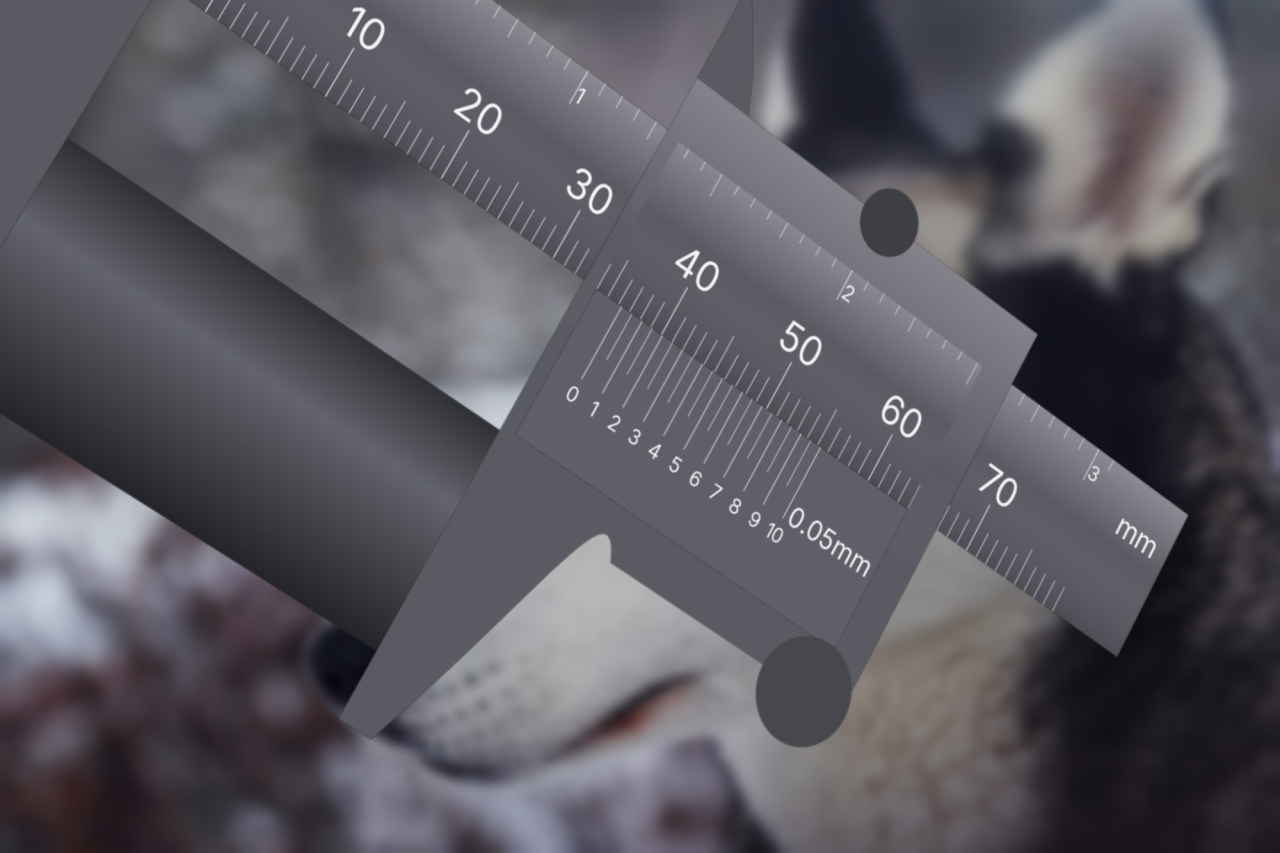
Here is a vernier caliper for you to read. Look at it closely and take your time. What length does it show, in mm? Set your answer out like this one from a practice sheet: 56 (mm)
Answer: 36.3 (mm)
